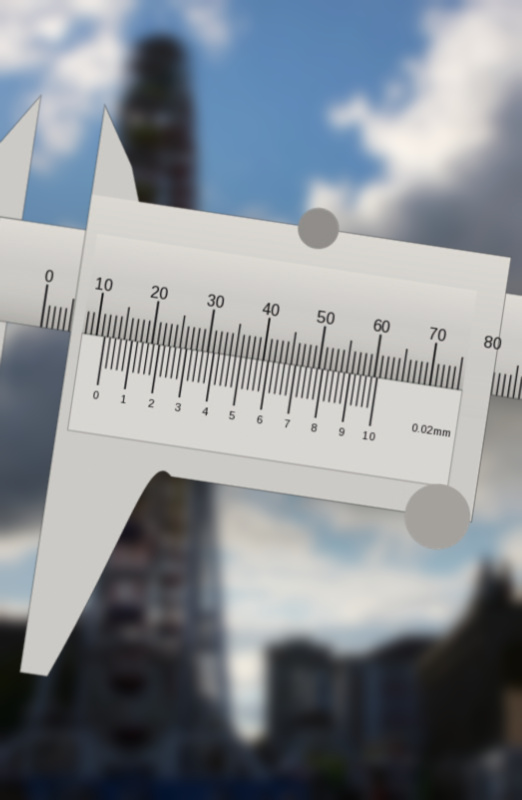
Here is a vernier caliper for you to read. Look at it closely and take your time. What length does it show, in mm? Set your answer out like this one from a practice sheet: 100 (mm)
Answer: 11.5 (mm)
